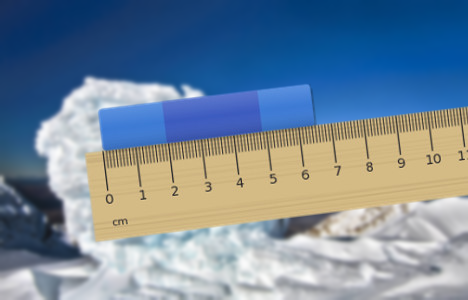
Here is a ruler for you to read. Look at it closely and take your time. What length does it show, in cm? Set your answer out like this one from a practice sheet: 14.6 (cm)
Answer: 6.5 (cm)
